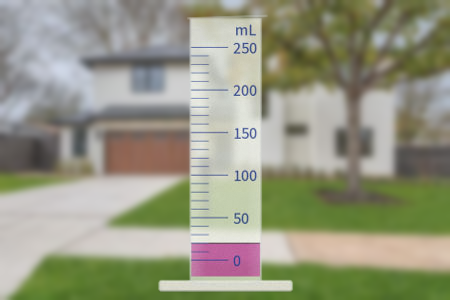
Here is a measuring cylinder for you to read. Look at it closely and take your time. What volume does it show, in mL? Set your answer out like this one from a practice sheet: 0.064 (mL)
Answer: 20 (mL)
